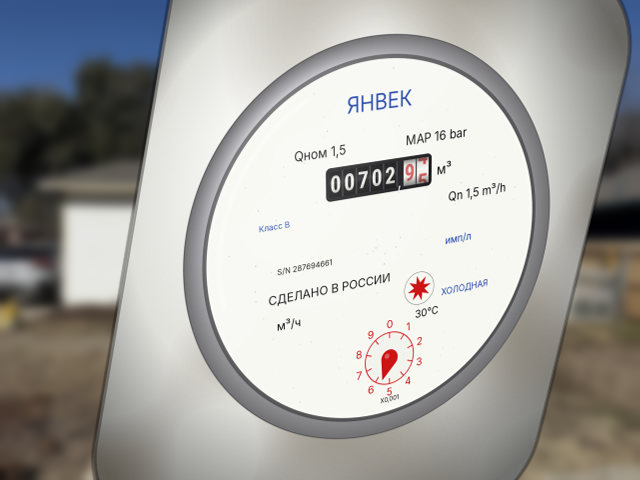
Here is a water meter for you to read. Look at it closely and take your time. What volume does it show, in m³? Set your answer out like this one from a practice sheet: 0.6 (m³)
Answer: 702.945 (m³)
